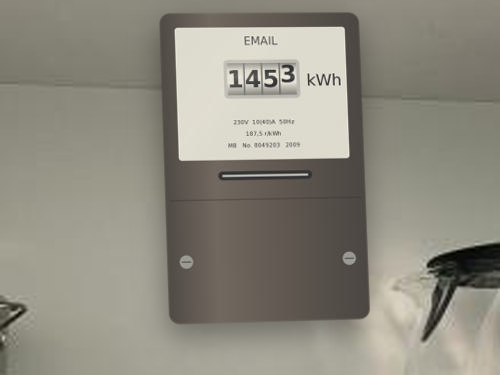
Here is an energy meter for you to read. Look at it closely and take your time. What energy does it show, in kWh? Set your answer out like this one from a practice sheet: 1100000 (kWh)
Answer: 1453 (kWh)
